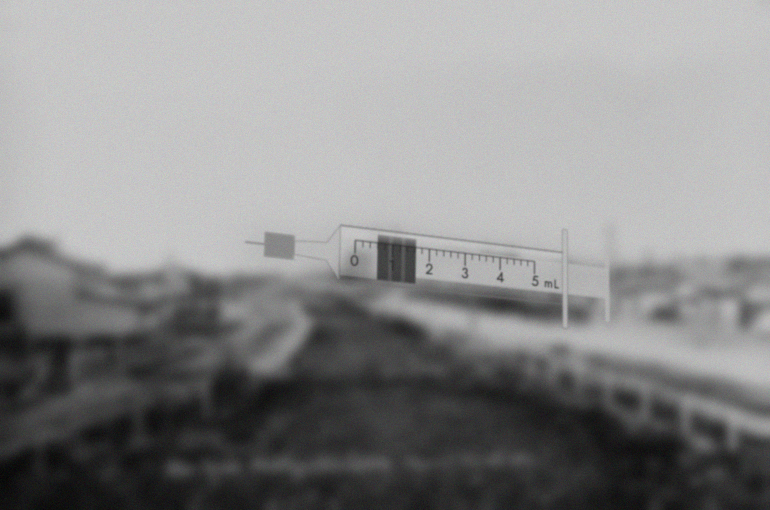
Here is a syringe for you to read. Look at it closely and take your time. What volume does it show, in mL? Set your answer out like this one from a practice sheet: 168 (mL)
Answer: 0.6 (mL)
